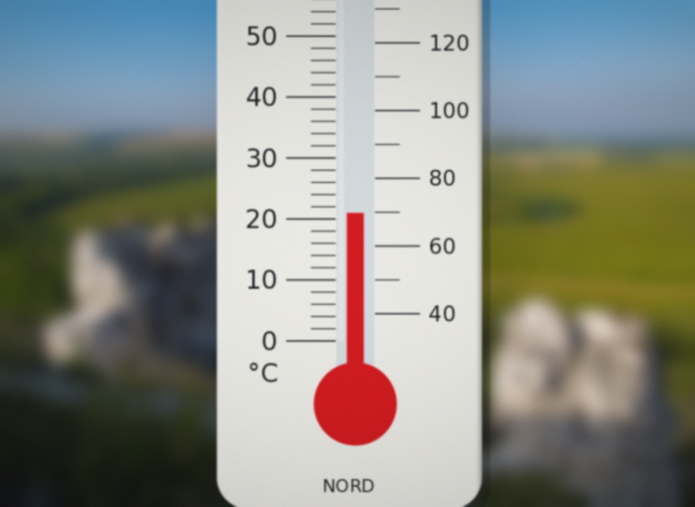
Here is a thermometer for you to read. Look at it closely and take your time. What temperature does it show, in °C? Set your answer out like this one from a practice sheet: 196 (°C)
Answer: 21 (°C)
